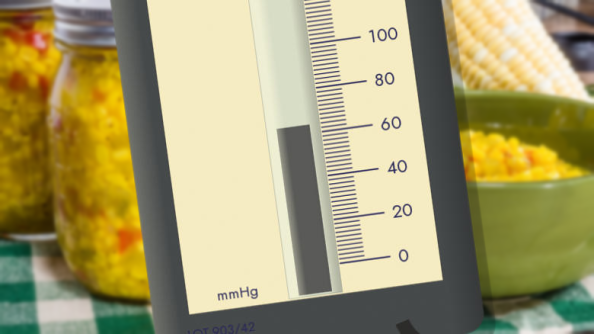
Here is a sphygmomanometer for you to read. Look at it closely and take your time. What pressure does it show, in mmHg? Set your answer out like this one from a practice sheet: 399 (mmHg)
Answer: 64 (mmHg)
